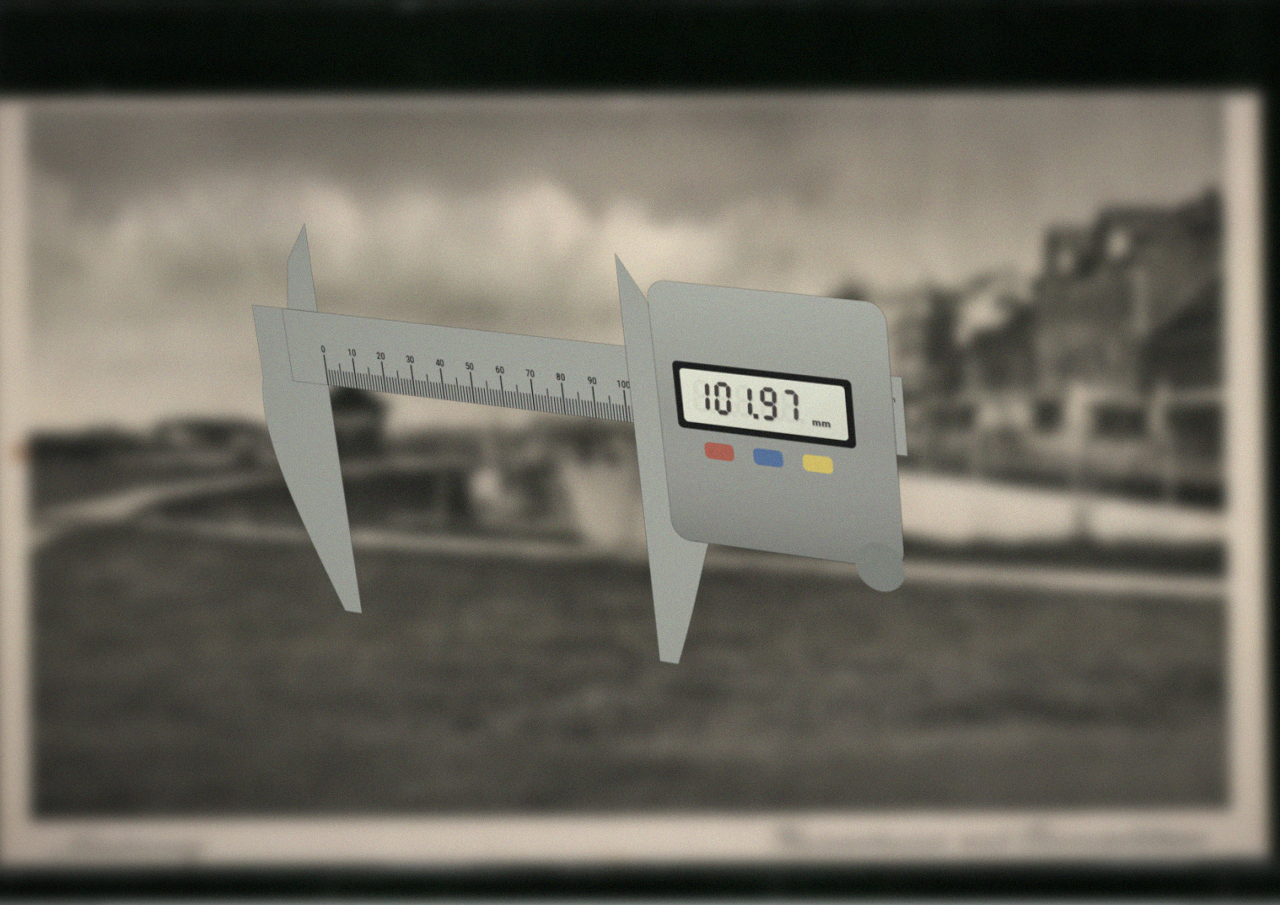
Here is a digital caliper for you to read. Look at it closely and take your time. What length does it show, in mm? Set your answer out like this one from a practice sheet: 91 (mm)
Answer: 101.97 (mm)
